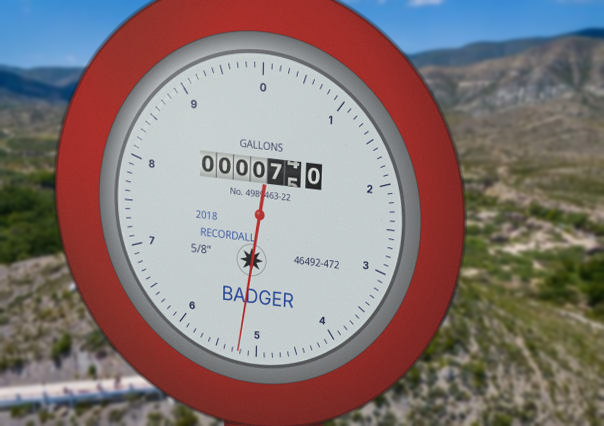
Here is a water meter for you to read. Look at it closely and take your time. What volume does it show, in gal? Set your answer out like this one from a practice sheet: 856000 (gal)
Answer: 745.2 (gal)
